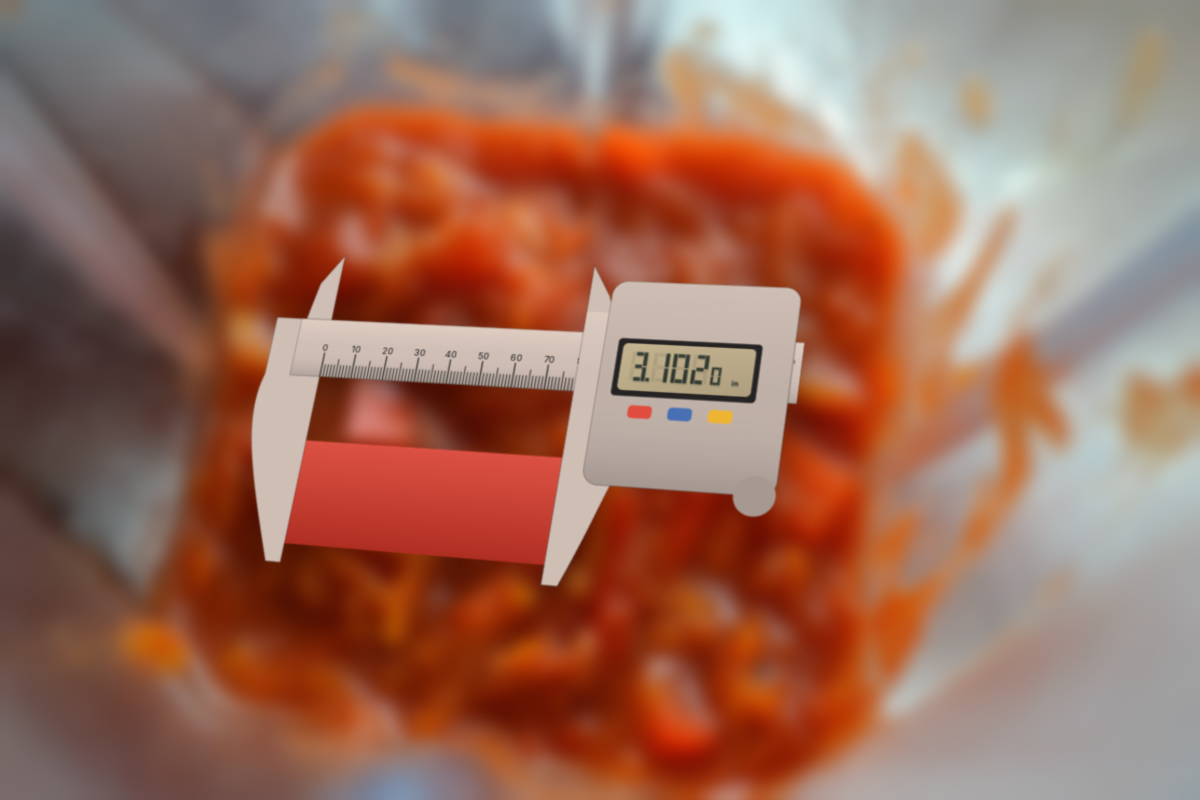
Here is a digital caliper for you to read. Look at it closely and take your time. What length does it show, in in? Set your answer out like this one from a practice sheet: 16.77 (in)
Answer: 3.1020 (in)
